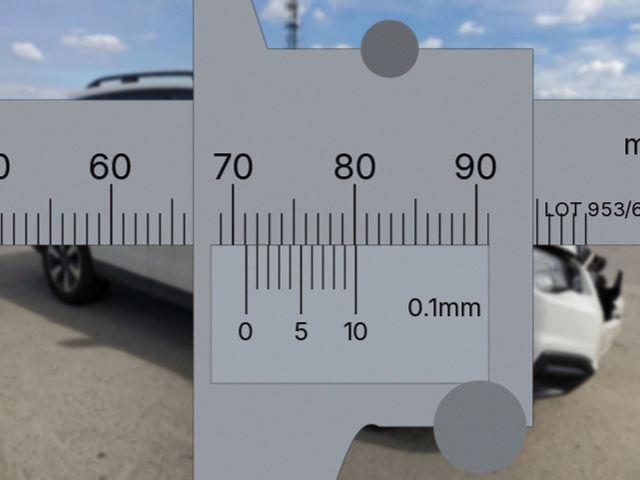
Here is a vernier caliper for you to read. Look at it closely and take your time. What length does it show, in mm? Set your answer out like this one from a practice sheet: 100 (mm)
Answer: 71.1 (mm)
